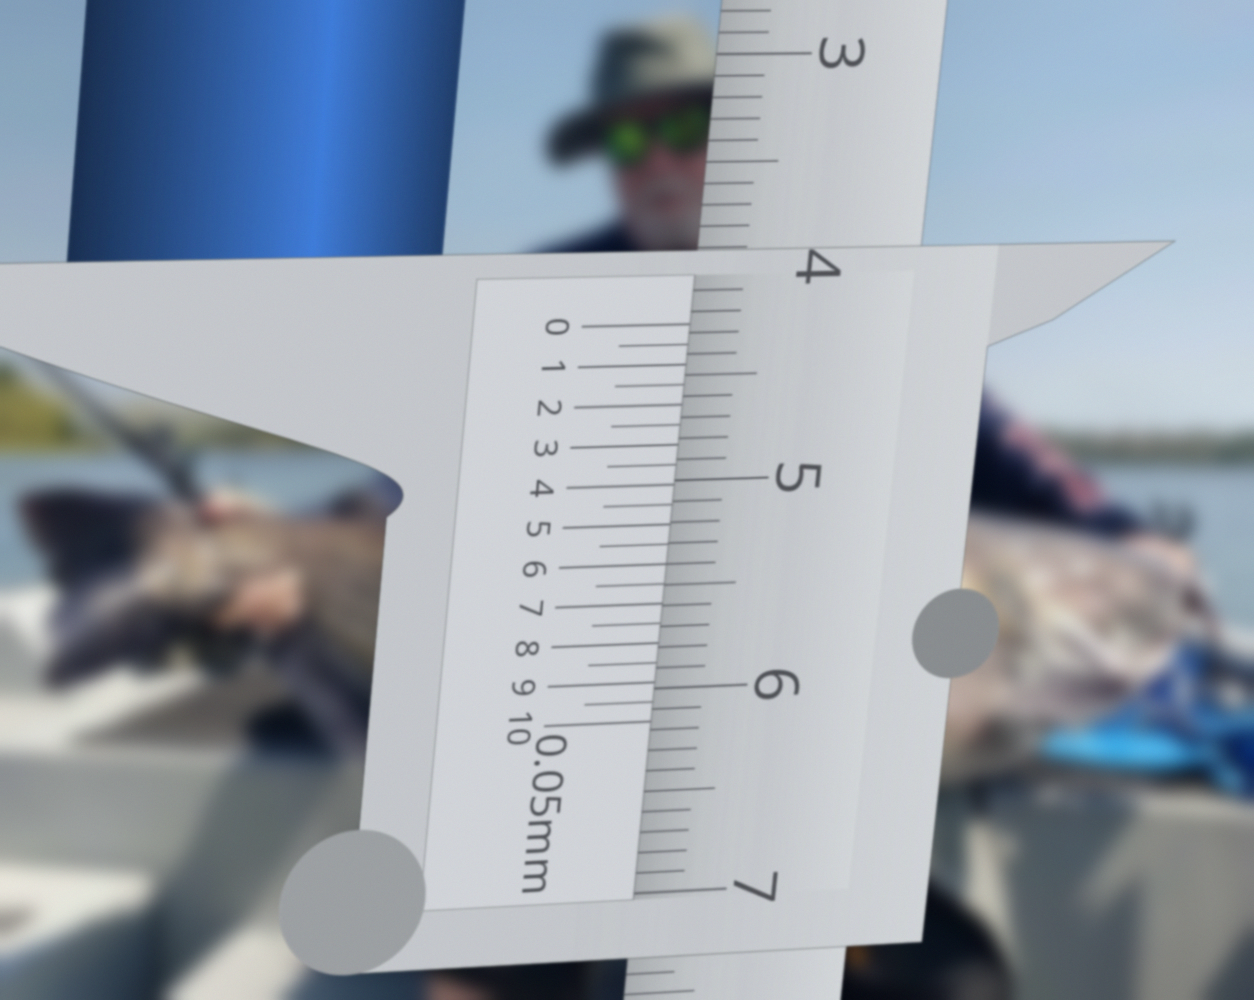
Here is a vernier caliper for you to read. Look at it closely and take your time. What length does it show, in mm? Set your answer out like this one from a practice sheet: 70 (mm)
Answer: 42.6 (mm)
